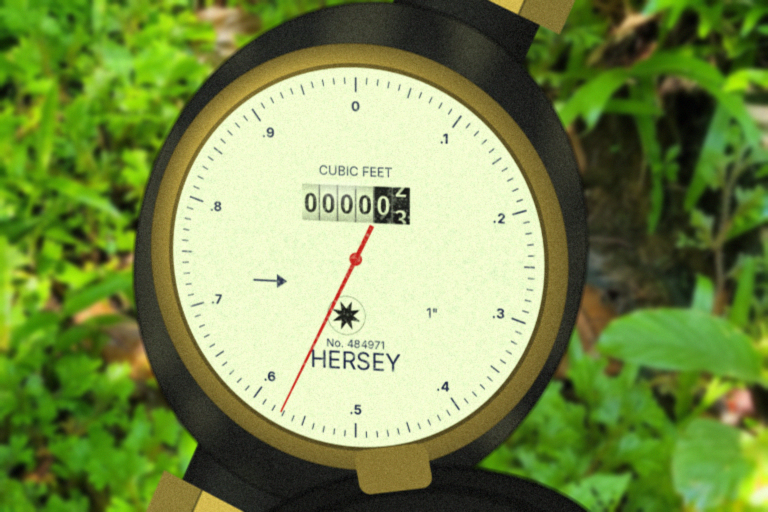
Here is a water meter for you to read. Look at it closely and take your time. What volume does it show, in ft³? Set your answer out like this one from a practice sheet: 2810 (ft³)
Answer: 2.57 (ft³)
